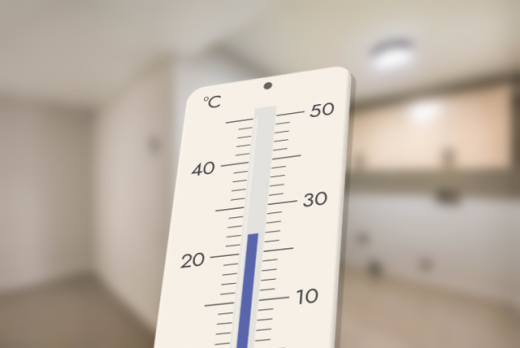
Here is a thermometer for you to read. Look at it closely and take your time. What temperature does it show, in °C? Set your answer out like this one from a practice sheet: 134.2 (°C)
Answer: 24 (°C)
